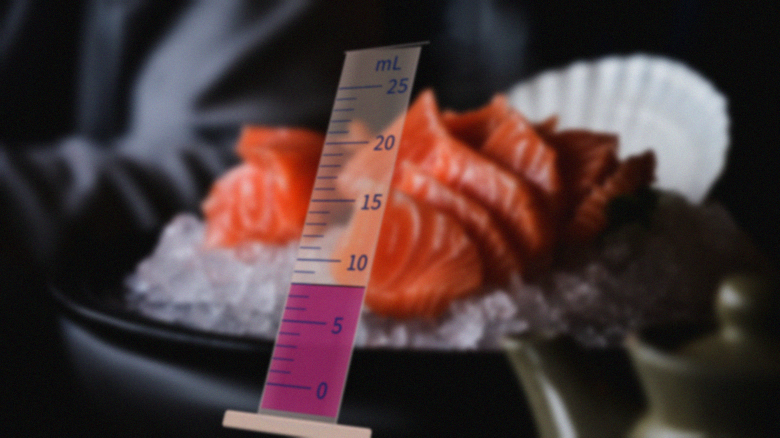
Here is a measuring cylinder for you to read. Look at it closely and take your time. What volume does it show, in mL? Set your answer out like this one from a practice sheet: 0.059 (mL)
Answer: 8 (mL)
